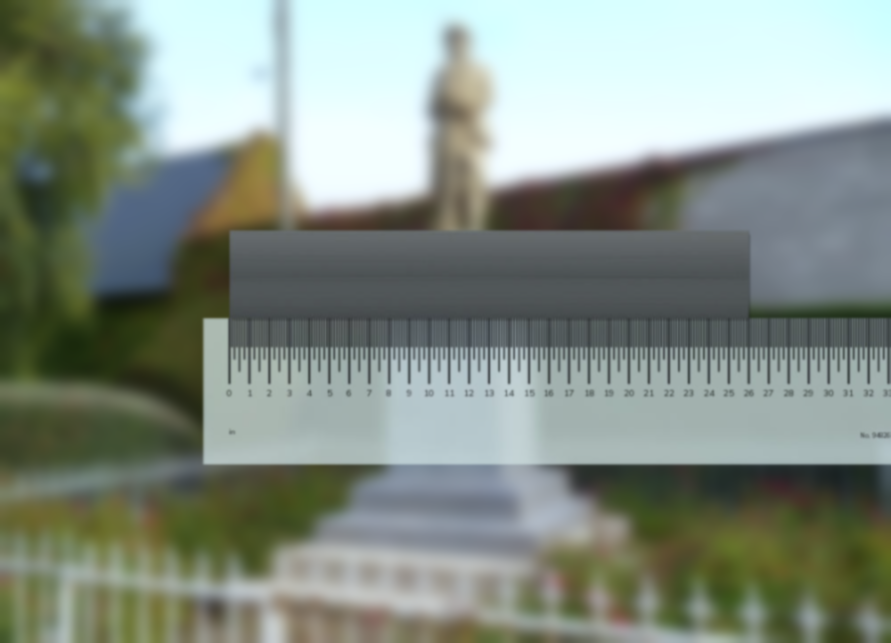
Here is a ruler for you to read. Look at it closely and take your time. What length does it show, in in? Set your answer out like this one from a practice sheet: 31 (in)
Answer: 26 (in)
